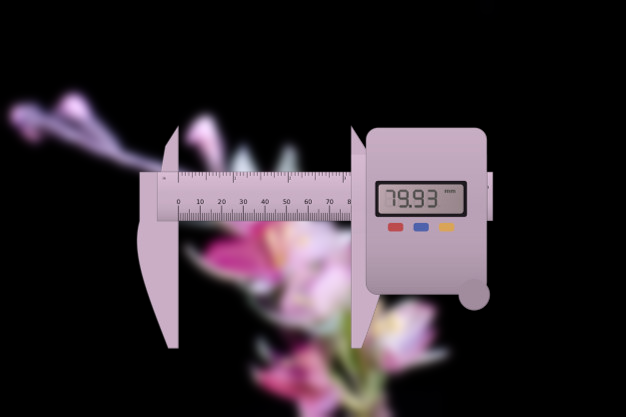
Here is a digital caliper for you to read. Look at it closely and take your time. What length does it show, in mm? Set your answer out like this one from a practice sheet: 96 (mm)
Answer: 79.93 (mm)
